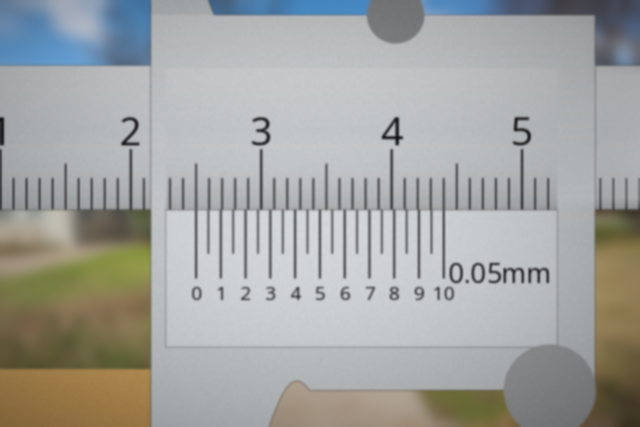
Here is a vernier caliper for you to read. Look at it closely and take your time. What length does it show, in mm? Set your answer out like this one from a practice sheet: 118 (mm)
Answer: 25.0 (mm)
